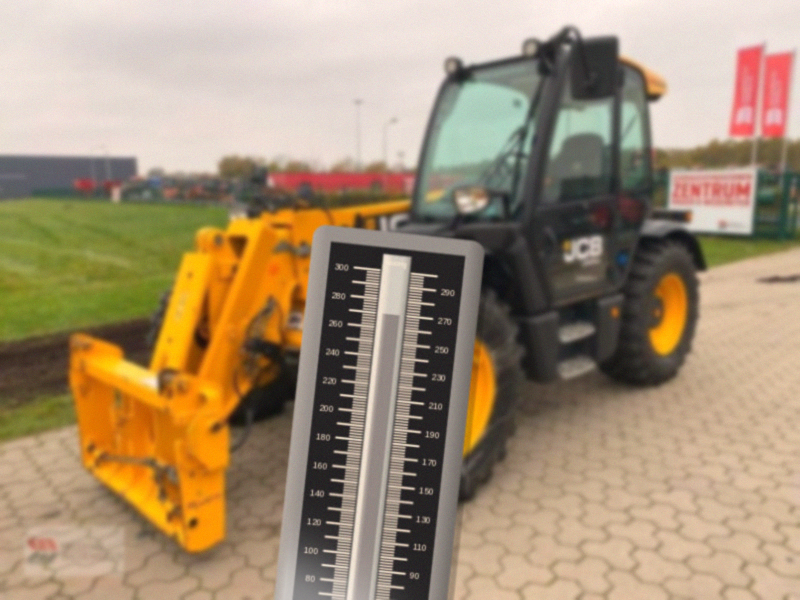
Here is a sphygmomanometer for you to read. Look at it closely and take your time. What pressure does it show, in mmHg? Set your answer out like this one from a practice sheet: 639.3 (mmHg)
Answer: 270 (mmHg)
